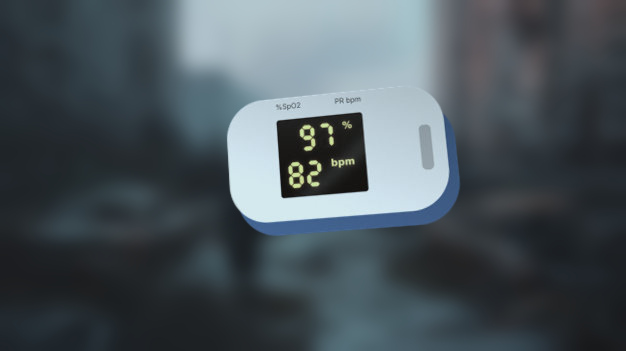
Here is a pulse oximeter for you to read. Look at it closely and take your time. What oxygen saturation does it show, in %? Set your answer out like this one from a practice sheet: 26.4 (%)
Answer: 97 (%)
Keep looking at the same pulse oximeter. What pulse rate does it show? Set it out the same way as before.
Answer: 82 (bpm)
